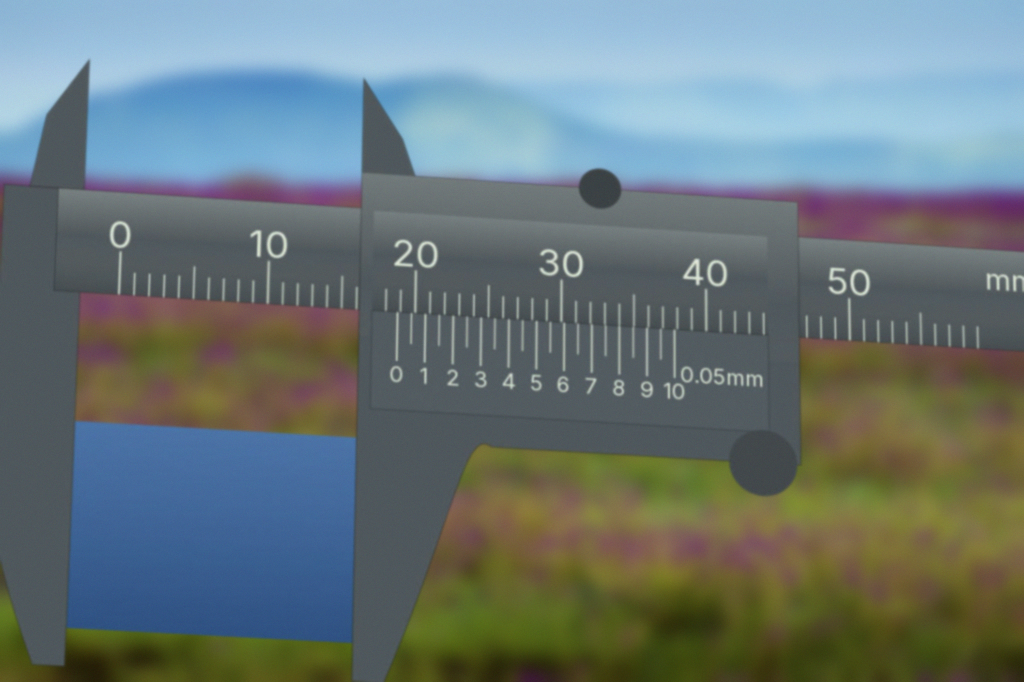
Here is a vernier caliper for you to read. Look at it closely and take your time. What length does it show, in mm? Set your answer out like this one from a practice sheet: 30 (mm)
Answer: 18.8 (mm)
